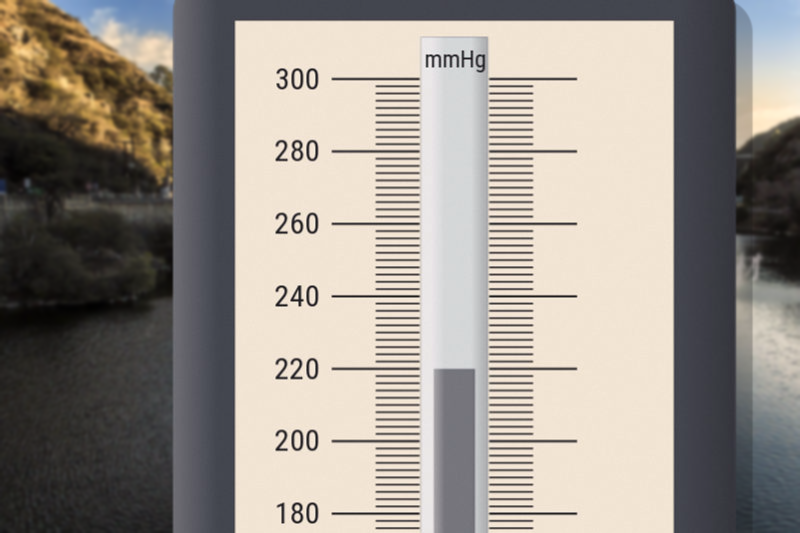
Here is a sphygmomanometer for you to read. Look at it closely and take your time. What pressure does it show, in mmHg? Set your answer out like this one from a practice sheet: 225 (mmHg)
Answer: 220 (mmHg)
